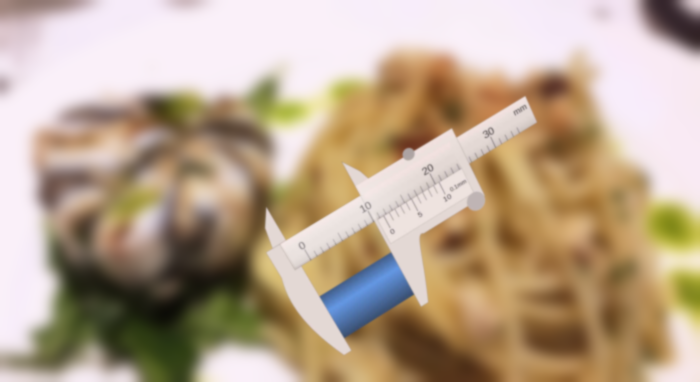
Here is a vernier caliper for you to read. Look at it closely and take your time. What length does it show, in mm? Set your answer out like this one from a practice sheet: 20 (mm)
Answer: 11.6 (mm)
